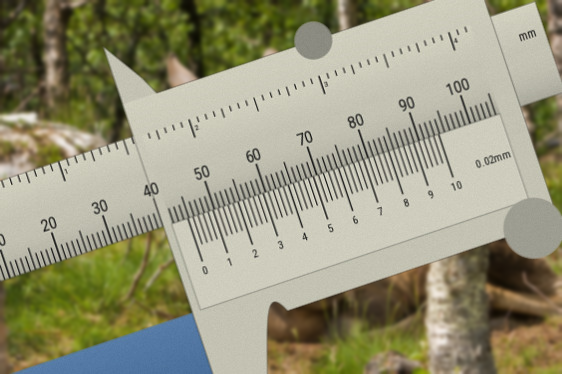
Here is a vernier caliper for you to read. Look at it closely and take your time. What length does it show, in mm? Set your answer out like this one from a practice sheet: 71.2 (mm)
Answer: 44.8 (mm)
